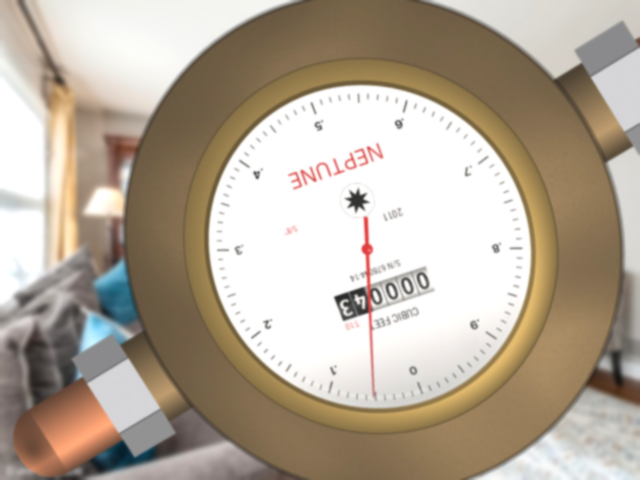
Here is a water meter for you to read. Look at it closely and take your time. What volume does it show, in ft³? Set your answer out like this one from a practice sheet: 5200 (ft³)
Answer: 43.05 (ft³)
